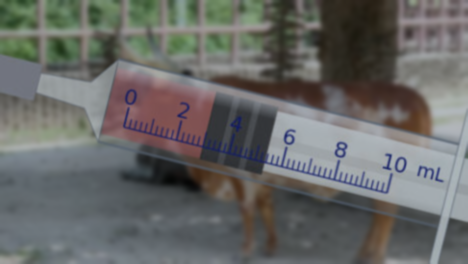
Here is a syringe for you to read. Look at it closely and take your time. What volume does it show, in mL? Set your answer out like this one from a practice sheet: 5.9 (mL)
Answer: 3 (mL)
